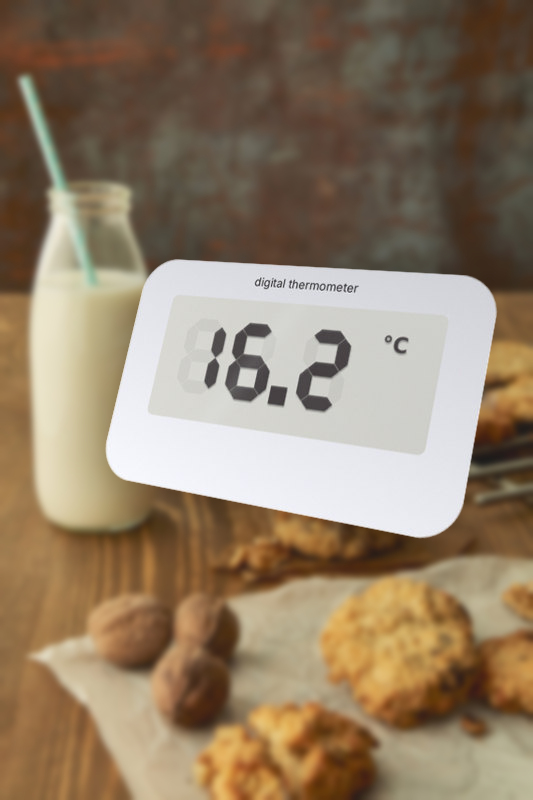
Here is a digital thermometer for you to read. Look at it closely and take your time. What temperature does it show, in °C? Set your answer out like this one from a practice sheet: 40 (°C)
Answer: 16.2 (°C)
